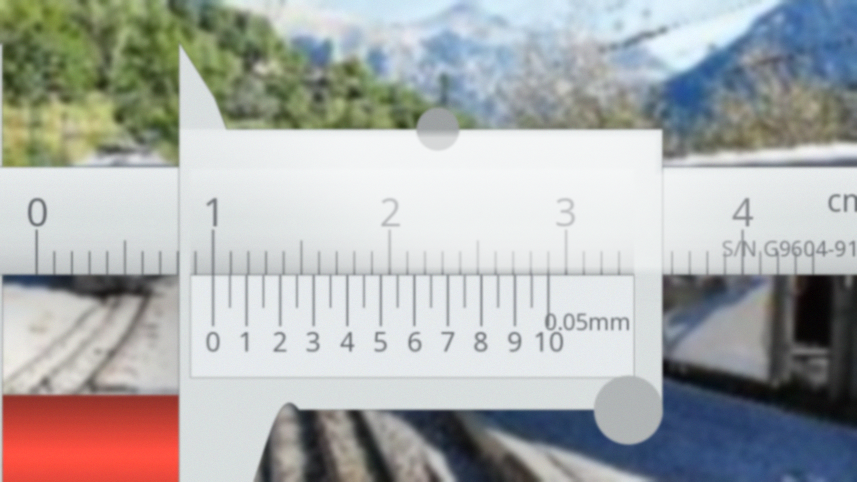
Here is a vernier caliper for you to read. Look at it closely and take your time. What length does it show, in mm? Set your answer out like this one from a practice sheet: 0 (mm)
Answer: 10.0 (mm)
